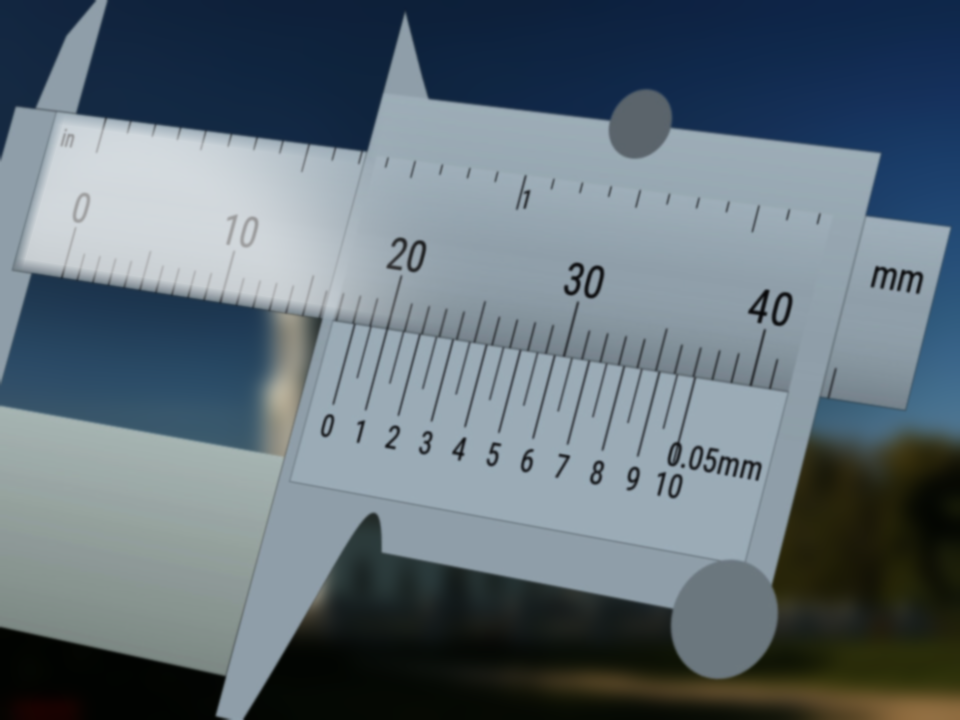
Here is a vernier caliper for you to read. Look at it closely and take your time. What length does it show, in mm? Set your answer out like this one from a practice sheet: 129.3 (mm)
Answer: 18.1 (mm)
